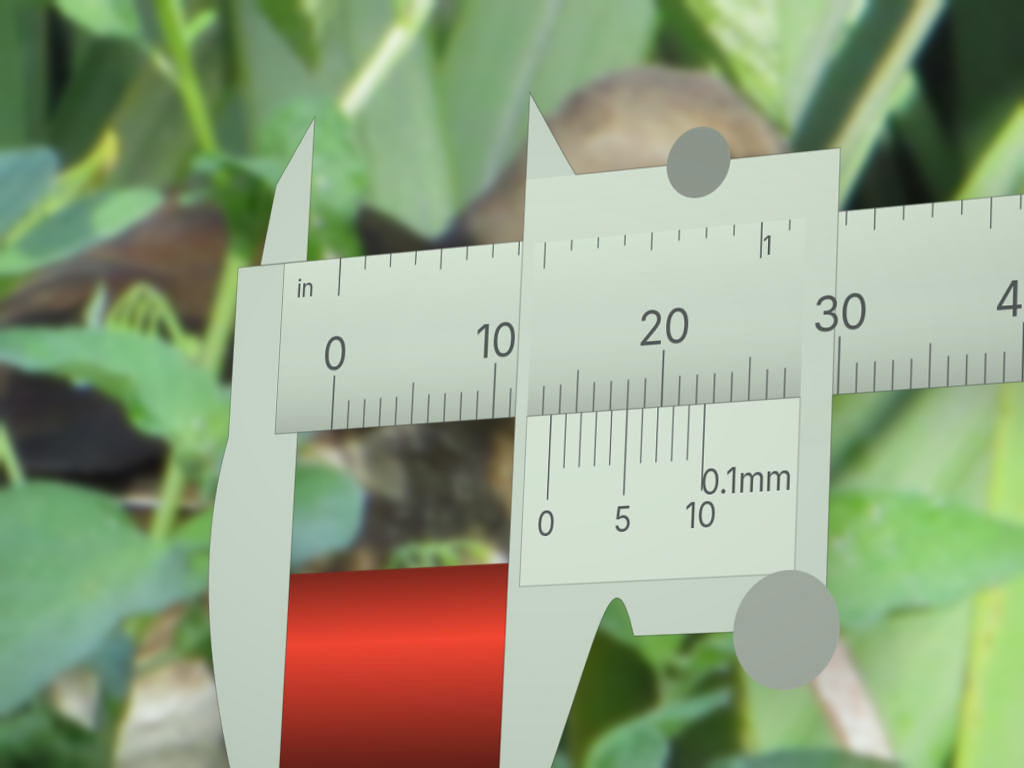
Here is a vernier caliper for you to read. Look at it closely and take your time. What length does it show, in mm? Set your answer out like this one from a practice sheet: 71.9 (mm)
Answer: 13.5 (mm)
